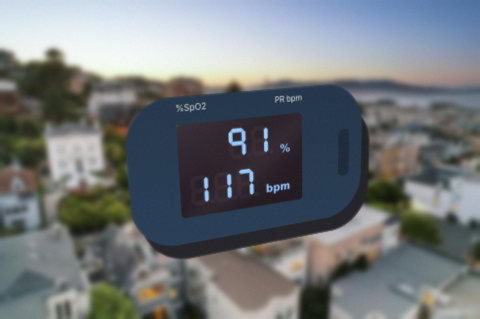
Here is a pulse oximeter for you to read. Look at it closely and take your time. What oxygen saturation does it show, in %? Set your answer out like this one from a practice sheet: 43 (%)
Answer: 91 (%)
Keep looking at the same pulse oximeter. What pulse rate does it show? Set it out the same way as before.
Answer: 117 (bpm)
